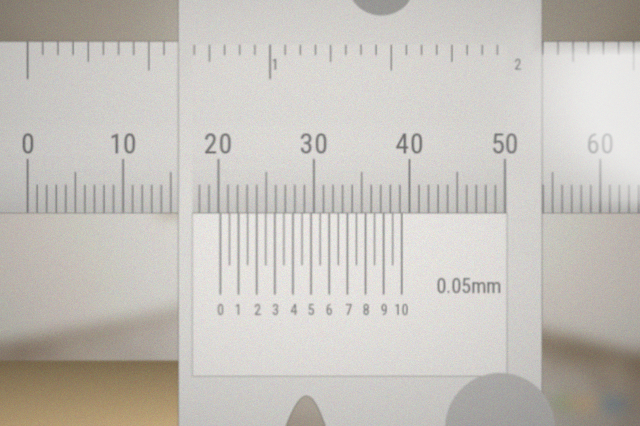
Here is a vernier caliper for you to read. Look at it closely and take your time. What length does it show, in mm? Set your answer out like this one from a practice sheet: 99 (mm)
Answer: 20.2 (mm)
